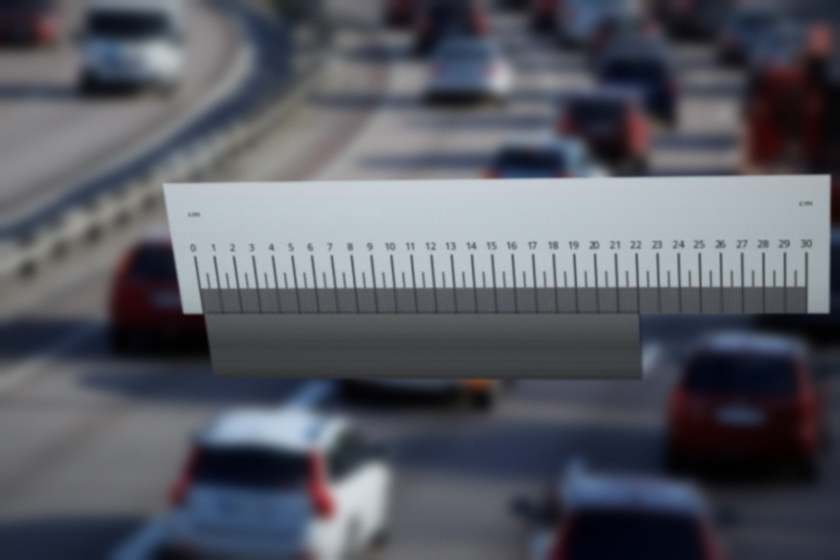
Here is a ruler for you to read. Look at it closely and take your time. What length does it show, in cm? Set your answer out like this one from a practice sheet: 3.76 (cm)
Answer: 22 (cm)
